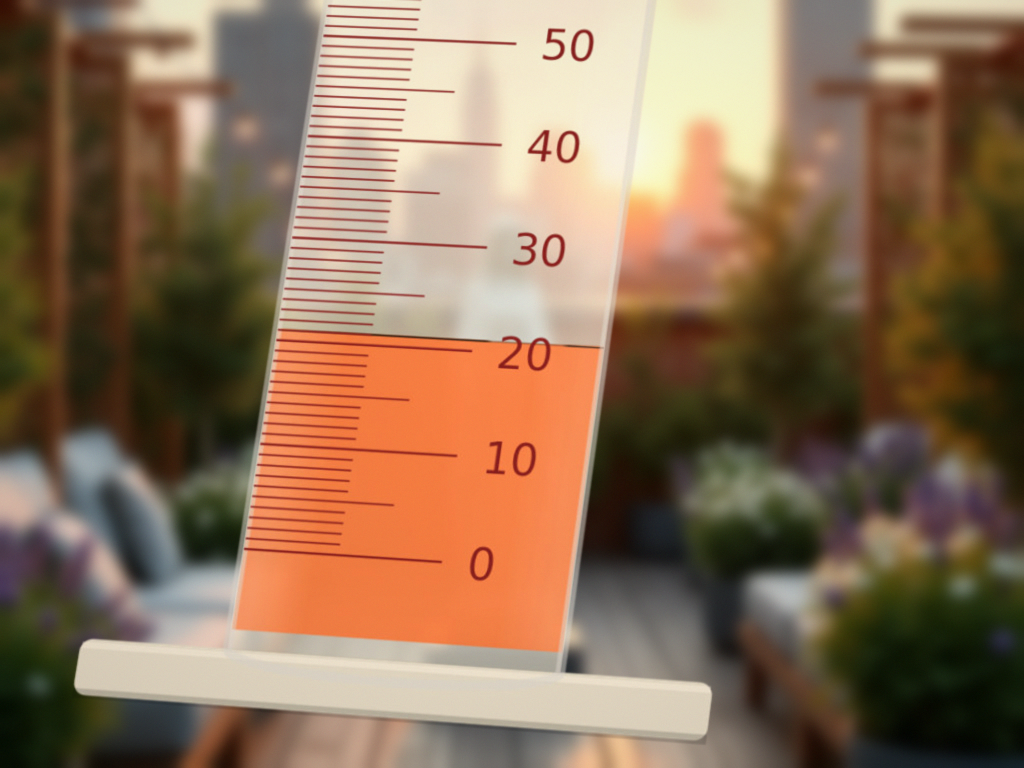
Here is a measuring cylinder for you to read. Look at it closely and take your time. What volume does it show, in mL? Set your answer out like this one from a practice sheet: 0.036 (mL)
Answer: 21 (mL)
